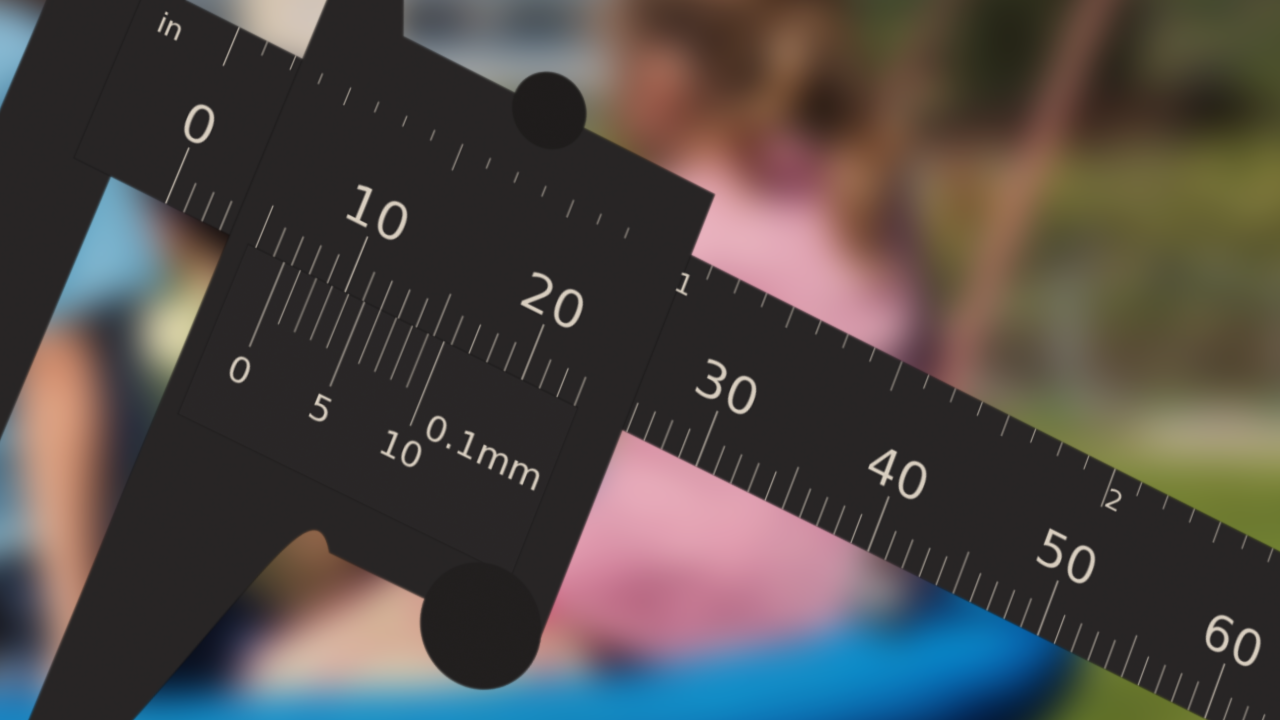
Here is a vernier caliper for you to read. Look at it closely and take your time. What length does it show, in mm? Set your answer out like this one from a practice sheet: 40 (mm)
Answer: 6.6 (mm)
